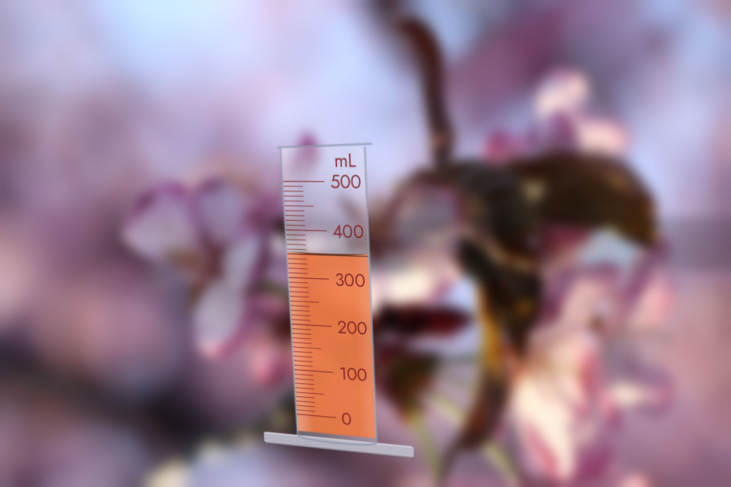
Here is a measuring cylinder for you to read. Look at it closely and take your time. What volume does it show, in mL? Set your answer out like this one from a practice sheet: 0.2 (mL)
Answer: 350 (mL)
